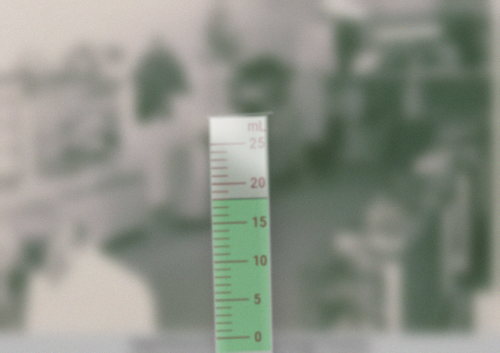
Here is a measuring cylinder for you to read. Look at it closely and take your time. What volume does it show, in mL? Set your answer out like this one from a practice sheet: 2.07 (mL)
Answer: 18 (mL)
